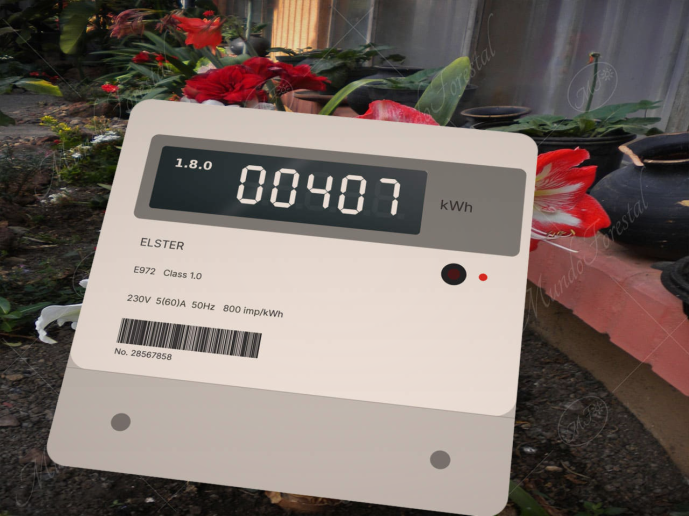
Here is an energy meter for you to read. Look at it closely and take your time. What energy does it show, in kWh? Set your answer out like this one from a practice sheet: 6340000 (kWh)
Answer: 407 (kWh)
